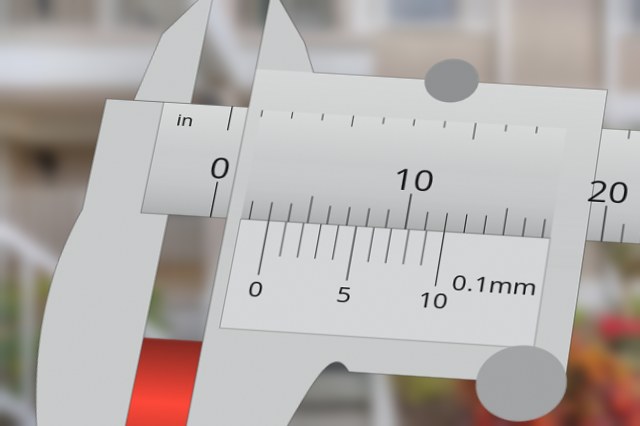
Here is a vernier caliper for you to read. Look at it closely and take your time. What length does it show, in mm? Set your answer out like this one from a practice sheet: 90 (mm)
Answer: 3.0 (mm)
